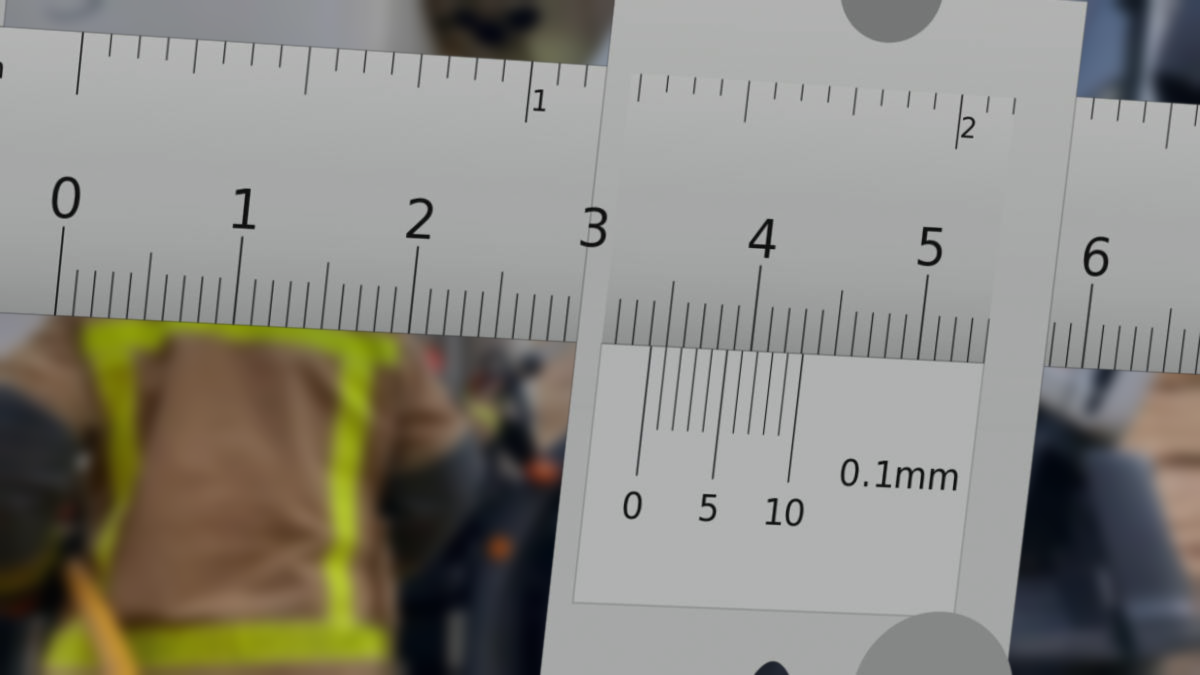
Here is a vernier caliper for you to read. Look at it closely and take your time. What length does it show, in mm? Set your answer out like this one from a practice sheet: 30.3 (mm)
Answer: 34.1 (mm)
